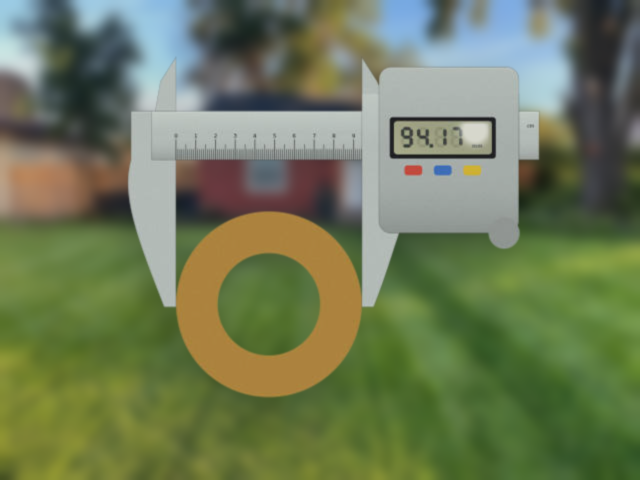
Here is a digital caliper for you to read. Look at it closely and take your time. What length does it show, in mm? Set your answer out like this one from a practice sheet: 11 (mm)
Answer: 94.17 (mm)
